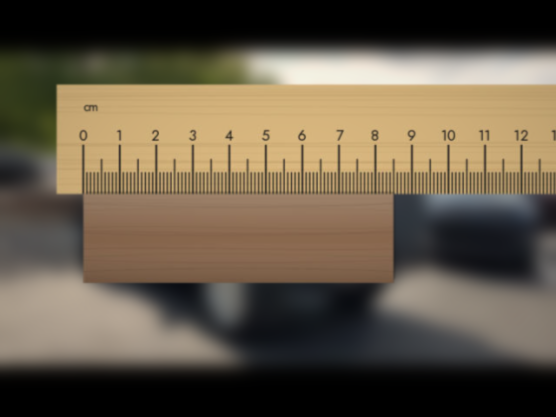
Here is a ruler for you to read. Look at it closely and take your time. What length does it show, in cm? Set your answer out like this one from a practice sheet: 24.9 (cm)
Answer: 8.5 (cm)
